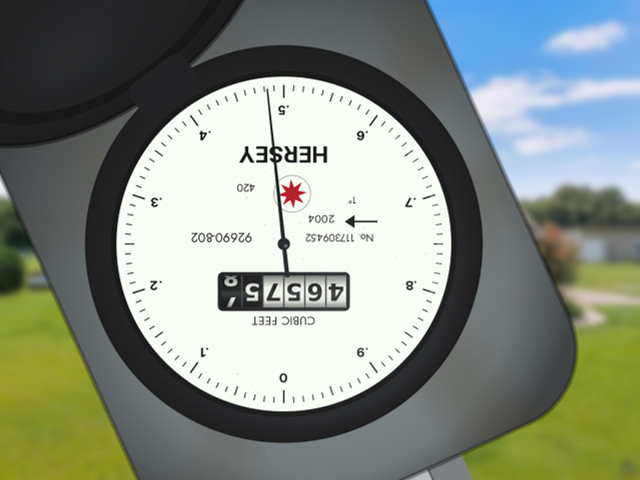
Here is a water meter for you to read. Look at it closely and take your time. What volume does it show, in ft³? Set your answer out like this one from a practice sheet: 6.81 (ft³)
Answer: 465757.48 (ft³)
